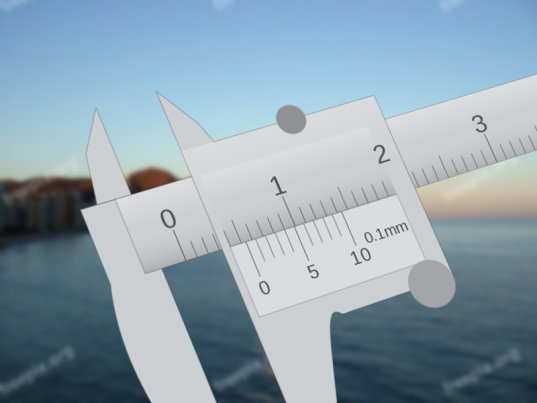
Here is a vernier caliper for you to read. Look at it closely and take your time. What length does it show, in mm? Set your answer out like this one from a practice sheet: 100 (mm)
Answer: 5.4 (mm)
